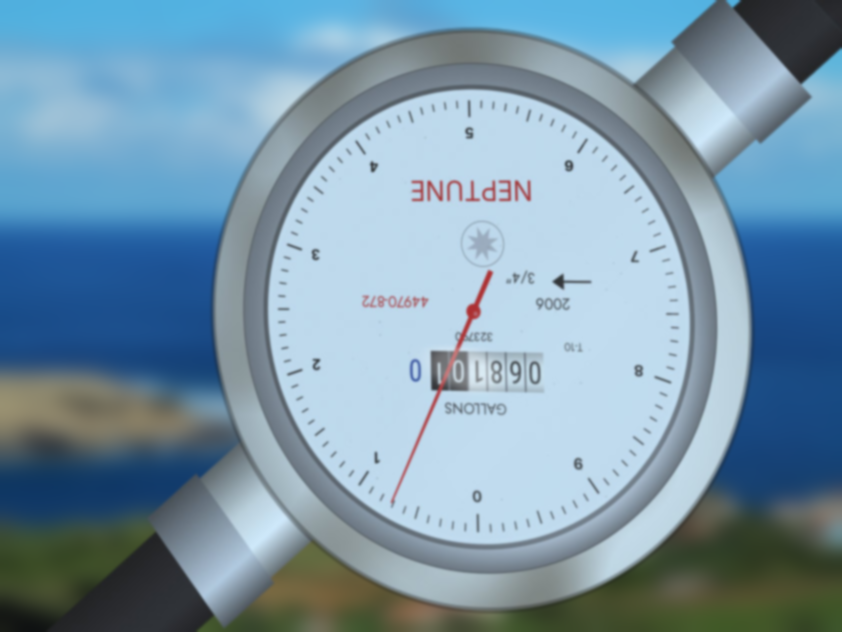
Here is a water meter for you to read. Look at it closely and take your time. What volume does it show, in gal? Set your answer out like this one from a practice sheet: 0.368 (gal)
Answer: 681010.7 (gal)
